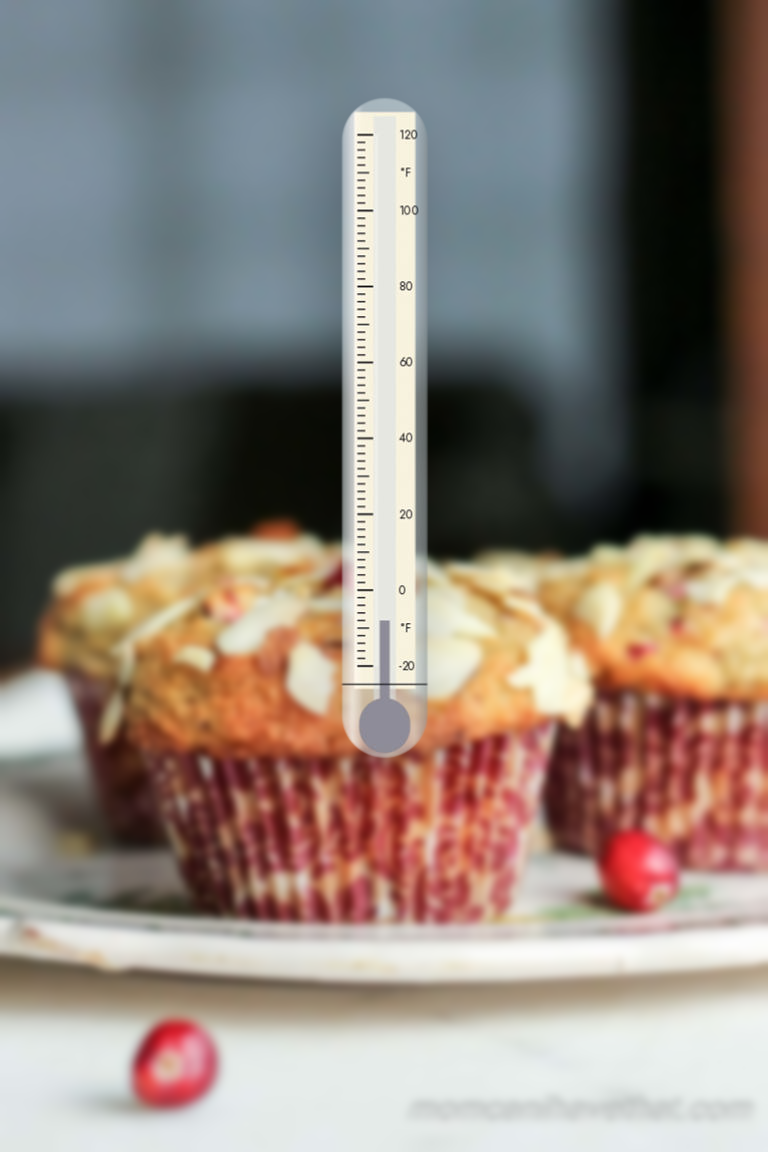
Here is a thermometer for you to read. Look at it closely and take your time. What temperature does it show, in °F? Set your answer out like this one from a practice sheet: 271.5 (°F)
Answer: -8 (°F)
